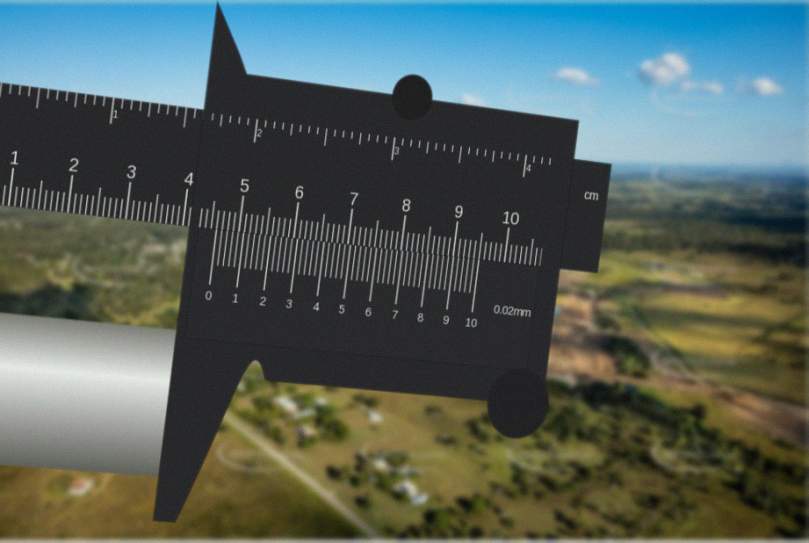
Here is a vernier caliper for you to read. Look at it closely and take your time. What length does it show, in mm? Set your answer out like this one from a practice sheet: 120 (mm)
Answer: 46.0 (mm)
